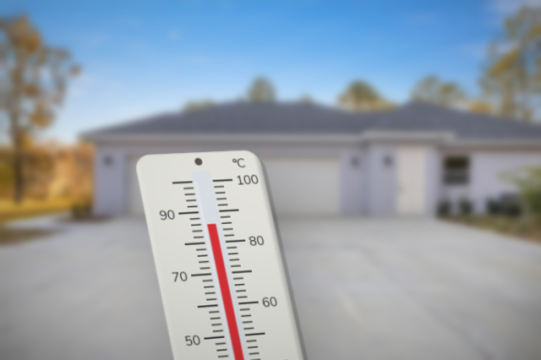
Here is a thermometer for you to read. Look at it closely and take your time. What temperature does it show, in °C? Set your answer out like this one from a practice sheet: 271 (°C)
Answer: 86 (°C)
